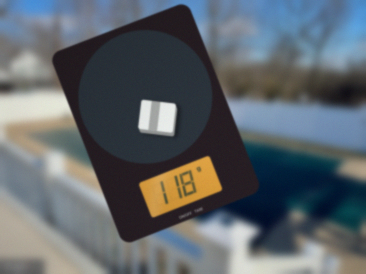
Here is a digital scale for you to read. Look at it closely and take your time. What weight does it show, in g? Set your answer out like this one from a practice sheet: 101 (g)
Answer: 118 (g)
